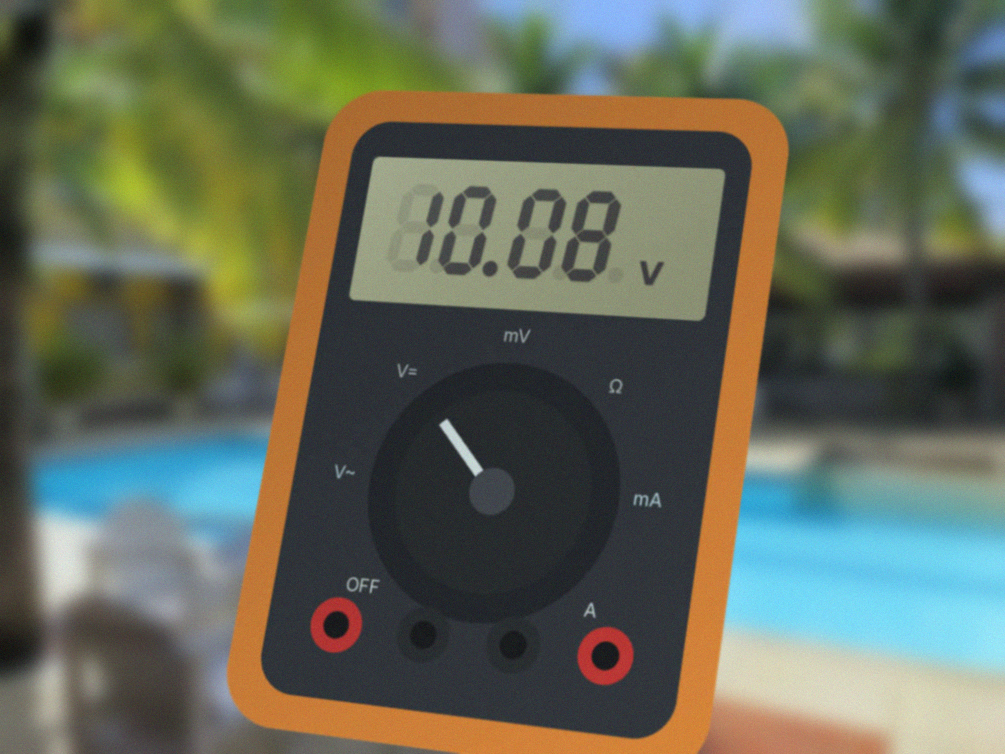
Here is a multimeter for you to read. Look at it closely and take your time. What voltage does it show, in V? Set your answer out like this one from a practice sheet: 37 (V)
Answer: 10.08 (V)
